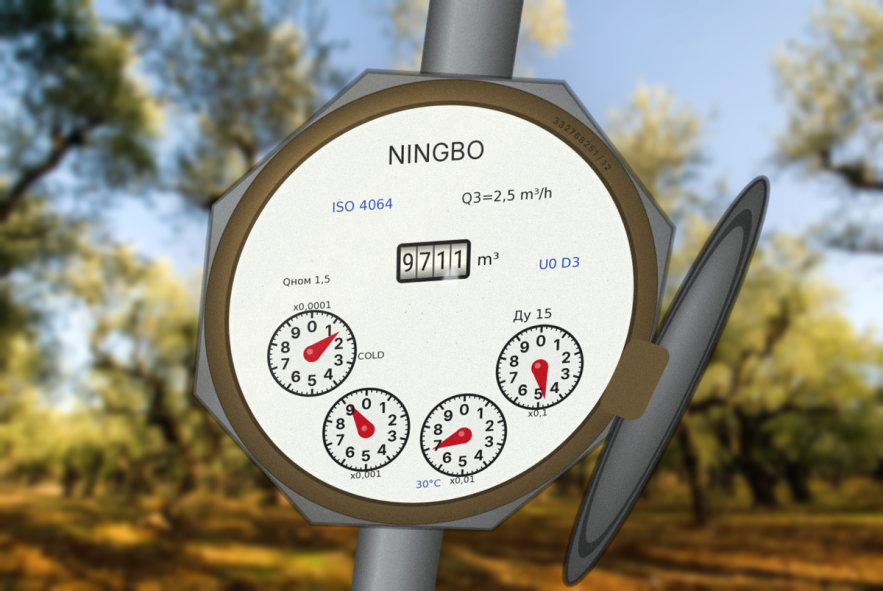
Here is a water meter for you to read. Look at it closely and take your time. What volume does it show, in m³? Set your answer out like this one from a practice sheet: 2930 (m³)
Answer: 9711.4691 (m³)
